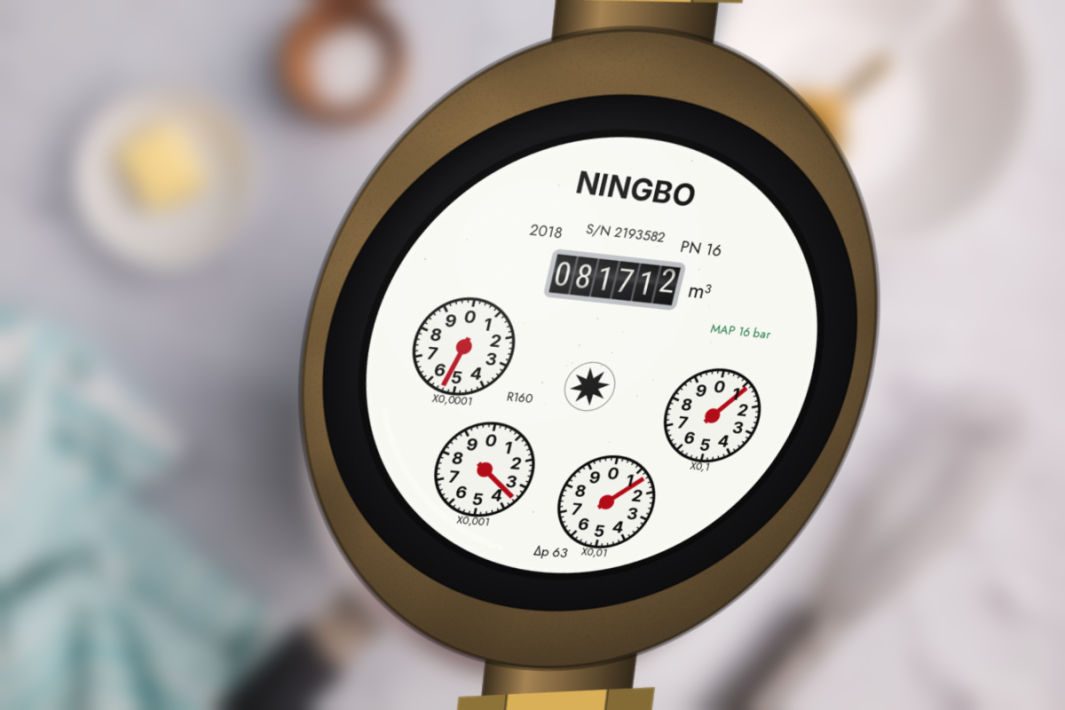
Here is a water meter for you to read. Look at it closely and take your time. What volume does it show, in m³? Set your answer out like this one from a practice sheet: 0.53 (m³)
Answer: 81712.1135 (m³)
